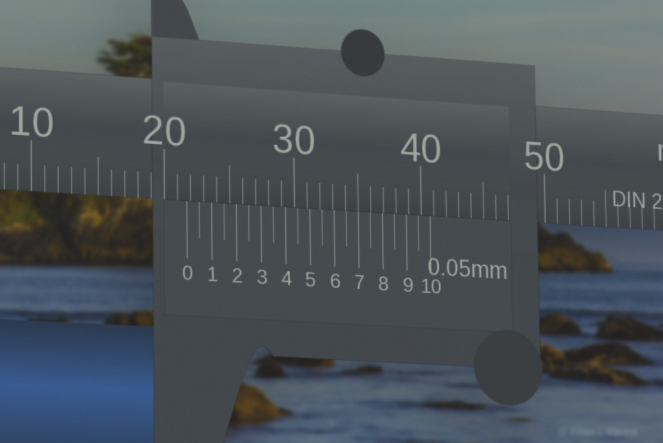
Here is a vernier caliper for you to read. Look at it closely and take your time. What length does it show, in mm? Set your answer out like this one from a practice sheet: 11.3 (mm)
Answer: 21.7 (mm)
